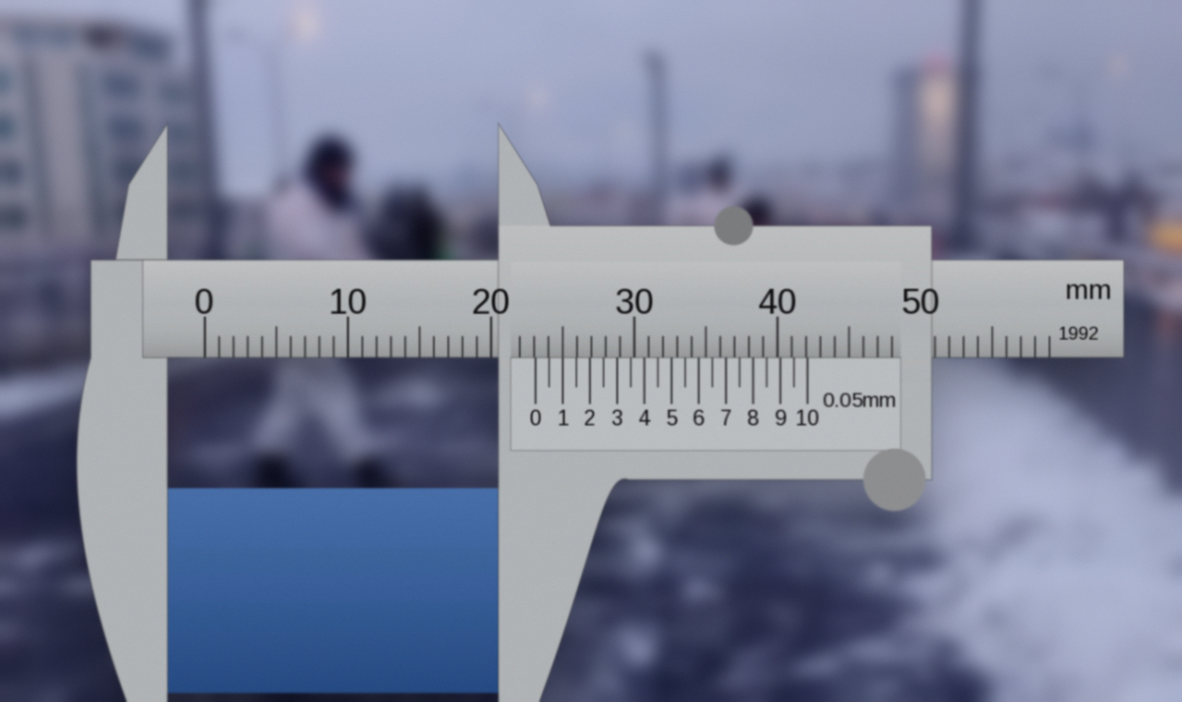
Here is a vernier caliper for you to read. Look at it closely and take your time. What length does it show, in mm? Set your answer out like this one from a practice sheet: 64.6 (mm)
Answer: 23.1 (mm)
